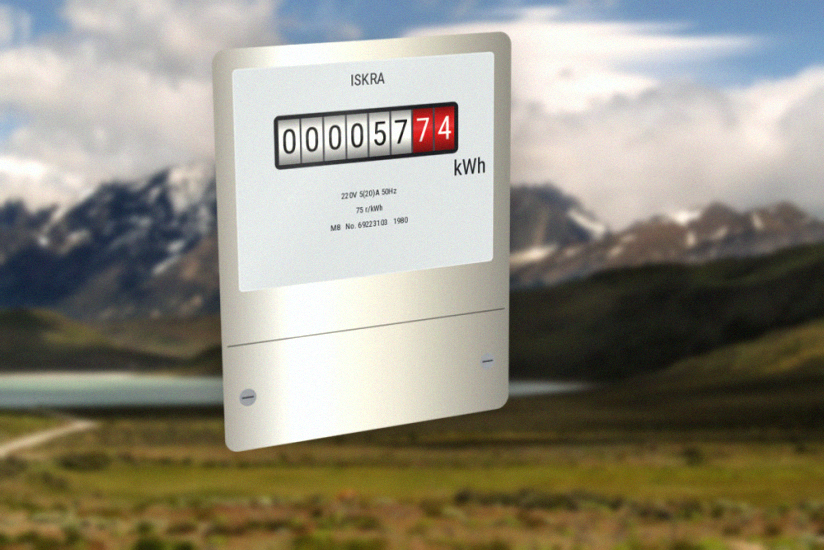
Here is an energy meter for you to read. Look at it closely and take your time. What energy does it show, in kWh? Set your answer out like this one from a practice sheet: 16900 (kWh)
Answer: 57.74 (kWh)
